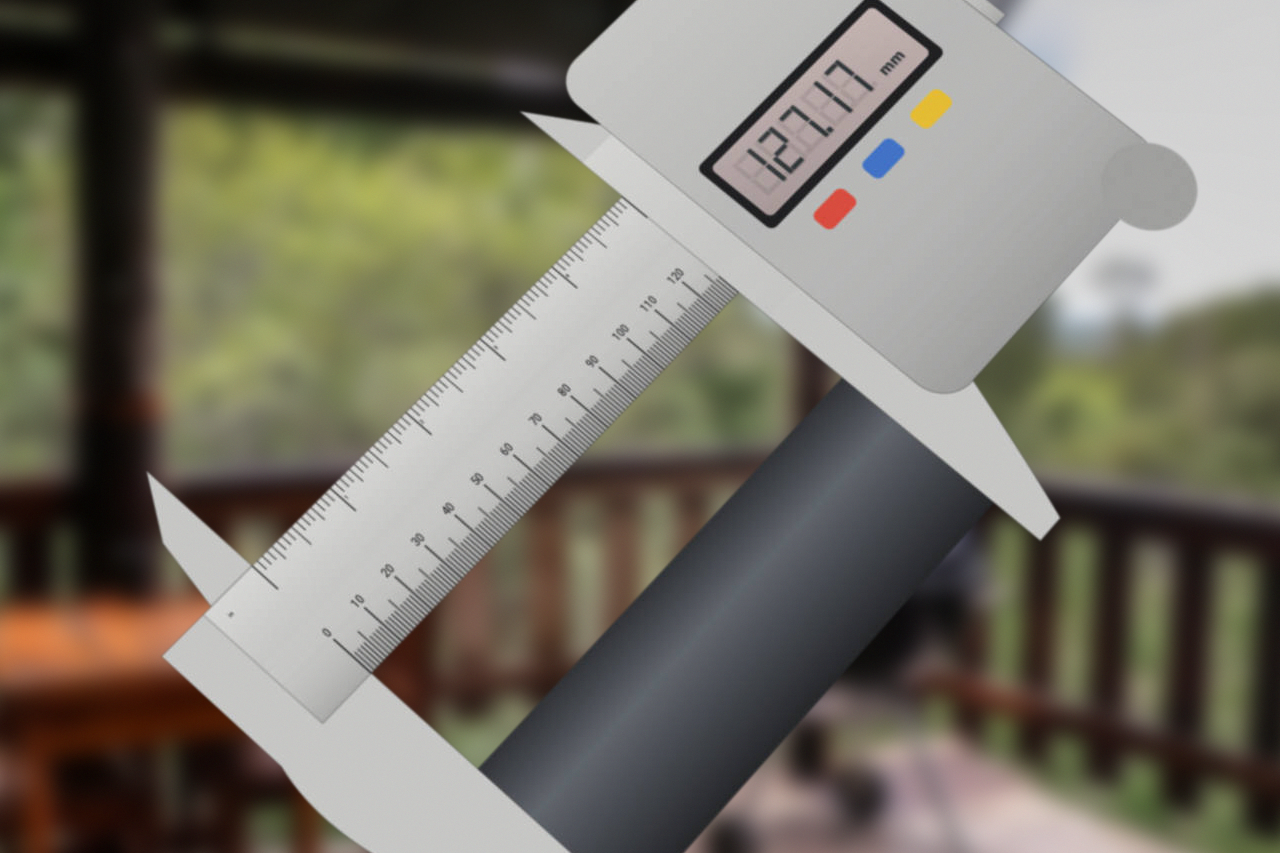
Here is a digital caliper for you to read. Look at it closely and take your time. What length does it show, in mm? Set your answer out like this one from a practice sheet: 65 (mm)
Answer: 127.17 (mm)
